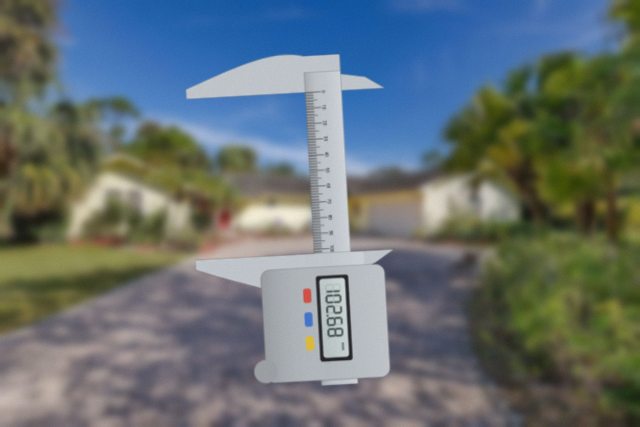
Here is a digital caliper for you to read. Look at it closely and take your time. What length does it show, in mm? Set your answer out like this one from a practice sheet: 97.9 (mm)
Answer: 102.68 (mm)
